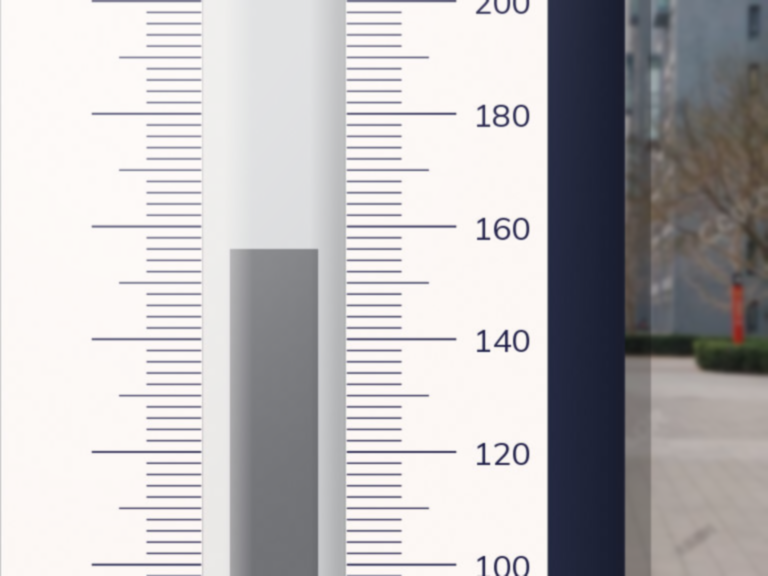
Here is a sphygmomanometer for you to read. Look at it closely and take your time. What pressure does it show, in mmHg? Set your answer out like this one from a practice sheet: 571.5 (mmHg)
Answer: 156 (mmHg)
